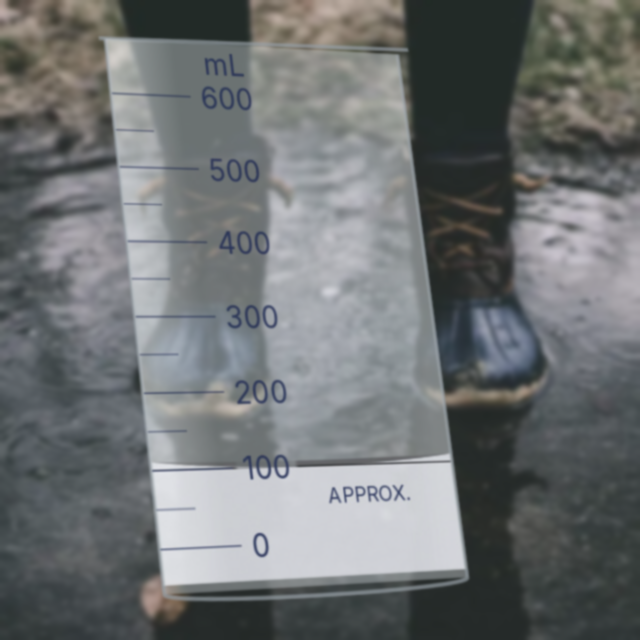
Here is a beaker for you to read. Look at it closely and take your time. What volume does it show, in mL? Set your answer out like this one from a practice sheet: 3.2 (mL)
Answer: 100 (mL)
